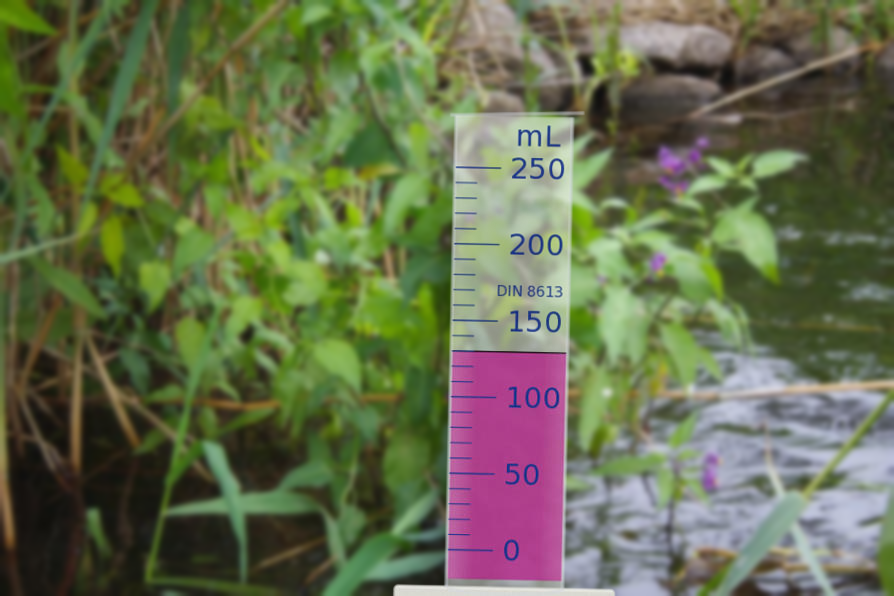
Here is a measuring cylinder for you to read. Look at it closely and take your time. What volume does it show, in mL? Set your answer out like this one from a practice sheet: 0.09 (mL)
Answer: 130 (mL)
